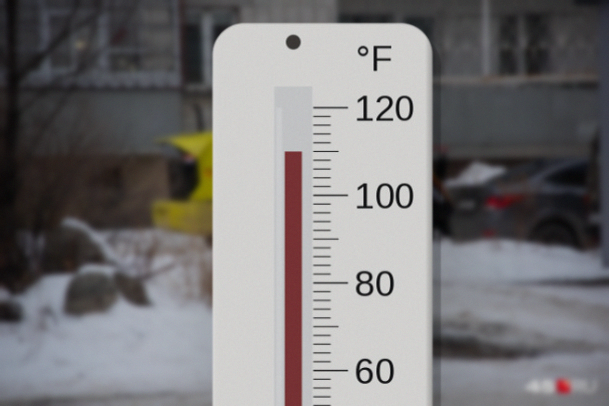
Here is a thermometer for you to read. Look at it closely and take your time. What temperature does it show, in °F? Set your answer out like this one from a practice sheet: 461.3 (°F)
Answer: 110 (°F)
